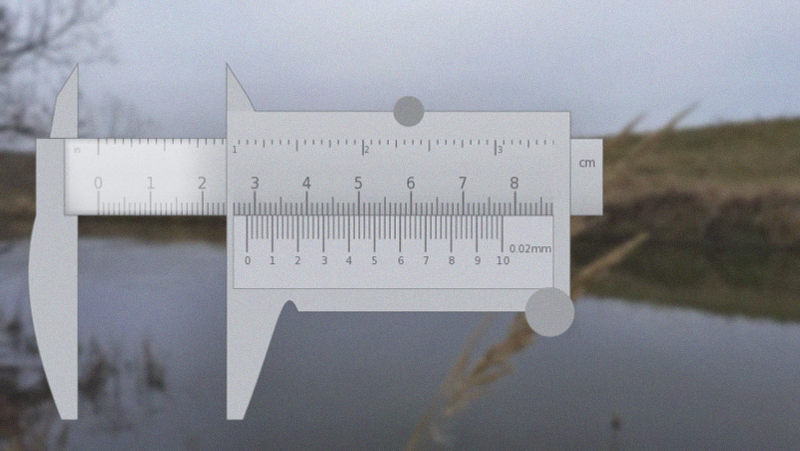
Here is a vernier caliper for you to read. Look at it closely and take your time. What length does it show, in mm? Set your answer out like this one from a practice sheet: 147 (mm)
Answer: 28.5 (mm)
